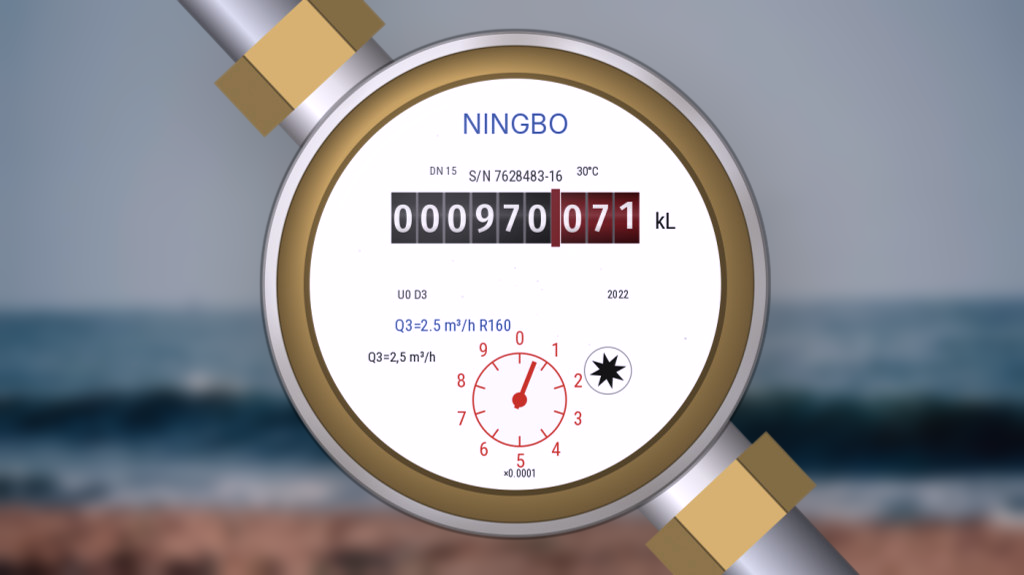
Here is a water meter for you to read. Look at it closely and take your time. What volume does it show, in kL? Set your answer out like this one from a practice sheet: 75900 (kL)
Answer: 970.0710 (kL)
